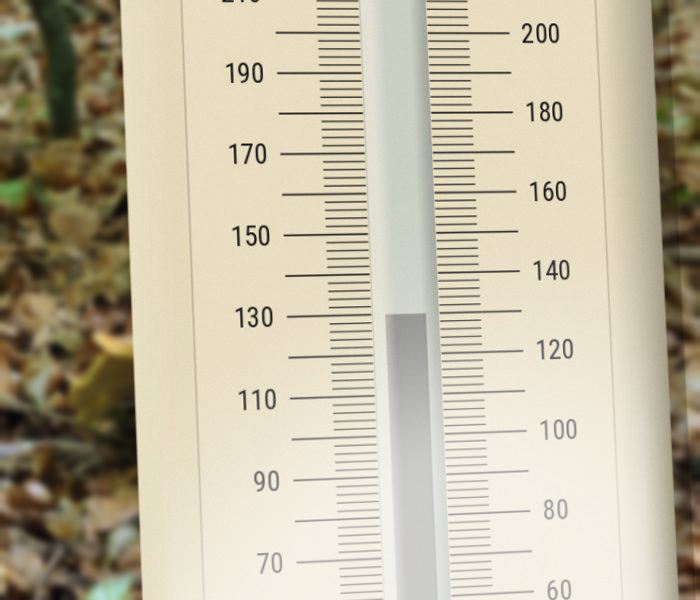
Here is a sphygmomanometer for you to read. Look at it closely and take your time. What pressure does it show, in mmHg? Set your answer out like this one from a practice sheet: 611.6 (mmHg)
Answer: 130 (mmHg)
